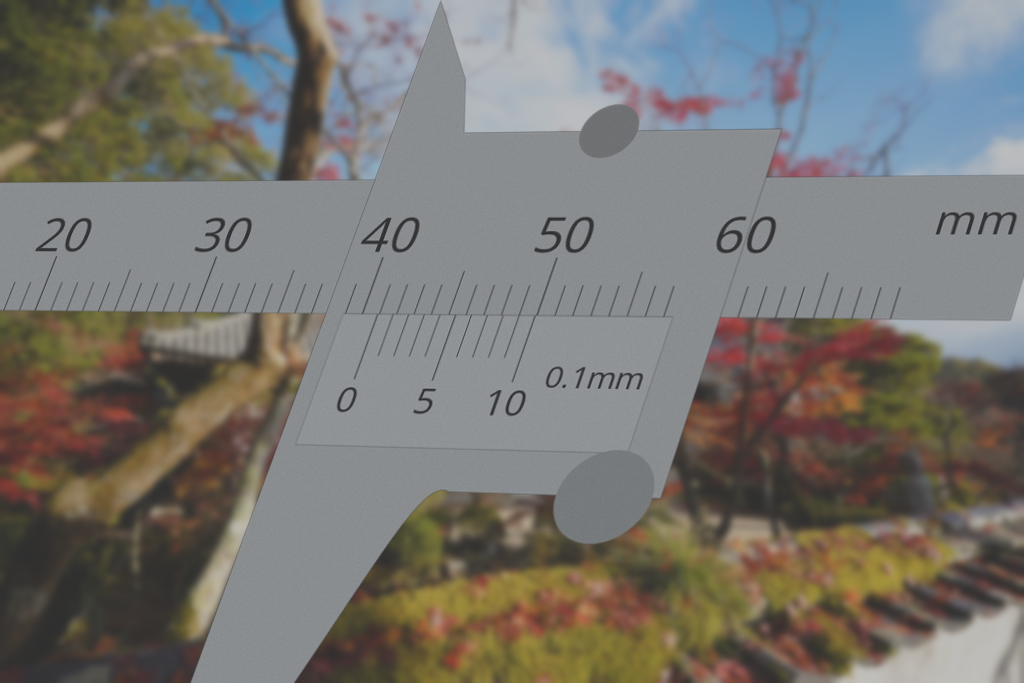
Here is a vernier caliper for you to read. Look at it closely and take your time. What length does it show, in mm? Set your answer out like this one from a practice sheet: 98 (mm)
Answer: 40.9 (mm)
